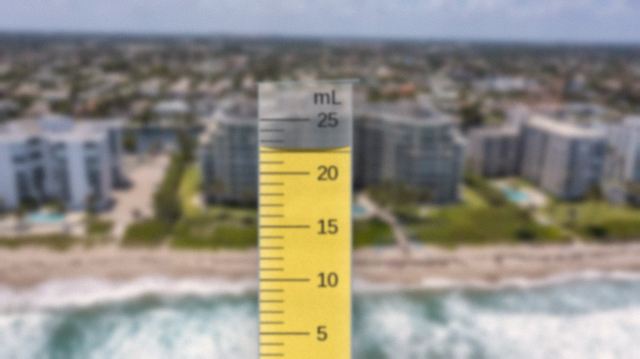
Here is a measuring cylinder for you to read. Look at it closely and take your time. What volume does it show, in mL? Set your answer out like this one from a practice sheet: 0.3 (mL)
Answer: 22 (mL)
